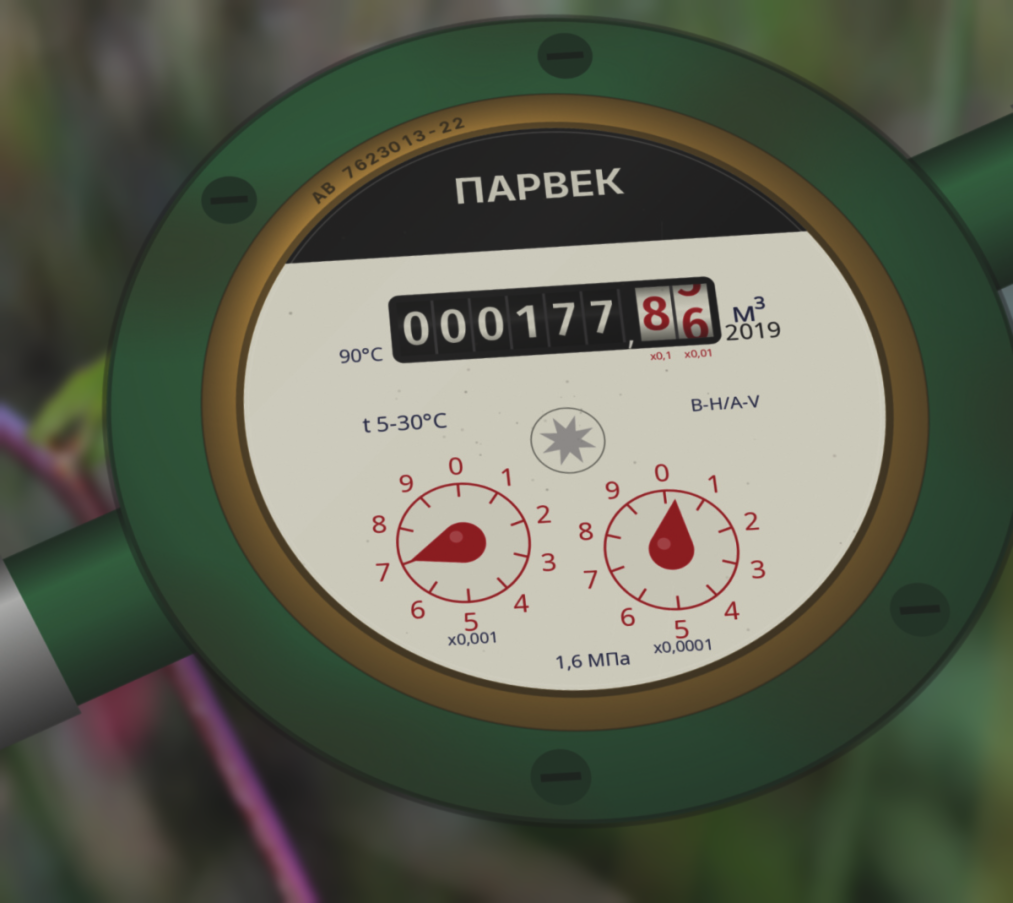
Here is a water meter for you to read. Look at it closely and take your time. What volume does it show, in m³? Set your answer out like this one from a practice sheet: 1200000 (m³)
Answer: 177.8570 (m³)
